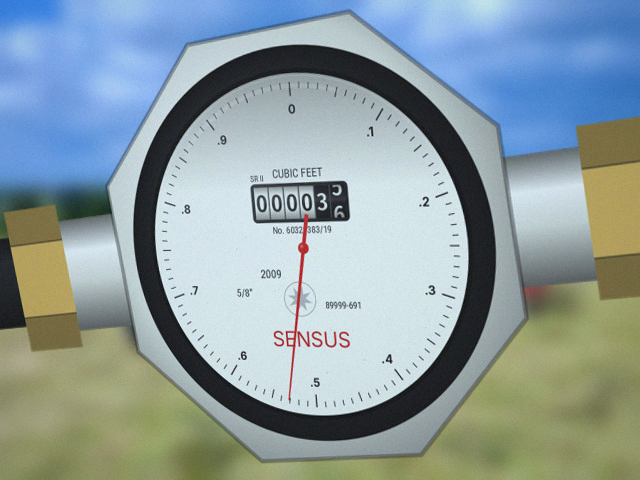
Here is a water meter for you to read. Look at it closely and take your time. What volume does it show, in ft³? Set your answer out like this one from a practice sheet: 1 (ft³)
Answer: 35.53 (ft³)
